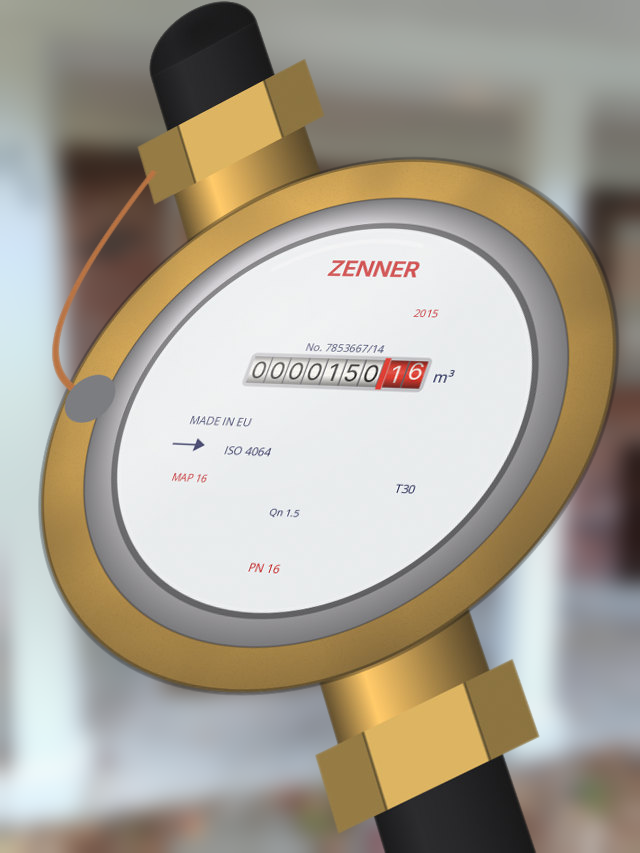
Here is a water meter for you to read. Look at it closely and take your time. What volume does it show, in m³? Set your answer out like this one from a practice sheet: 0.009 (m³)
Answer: 150.16 (m³)
